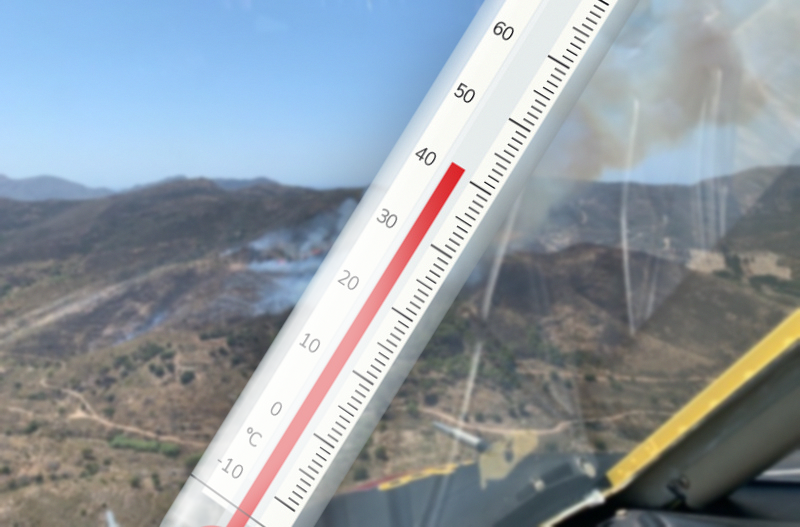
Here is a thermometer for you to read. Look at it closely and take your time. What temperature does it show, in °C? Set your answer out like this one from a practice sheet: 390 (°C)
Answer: 41 (°C)
